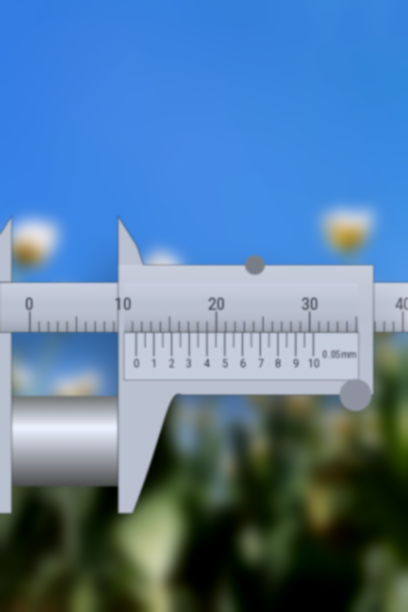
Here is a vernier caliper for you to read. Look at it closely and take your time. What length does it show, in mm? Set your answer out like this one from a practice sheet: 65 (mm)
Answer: 11.4 (mm)
